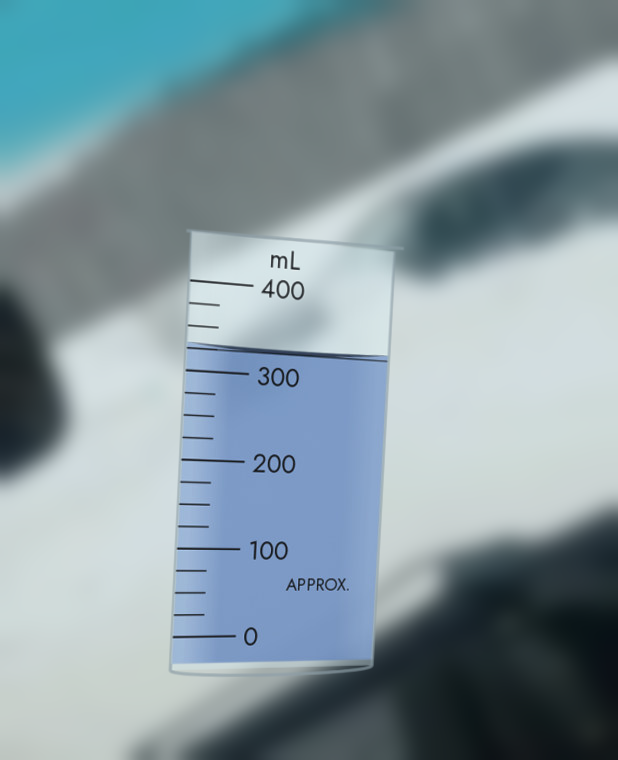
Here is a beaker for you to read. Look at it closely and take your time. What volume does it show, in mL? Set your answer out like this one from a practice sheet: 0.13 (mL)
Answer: 325 (mL)
